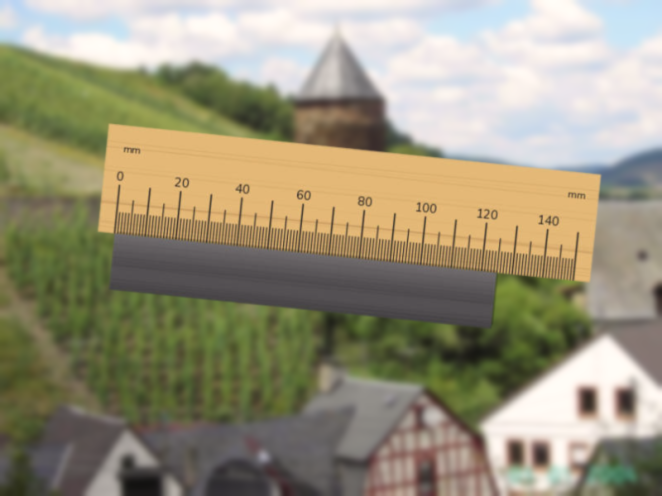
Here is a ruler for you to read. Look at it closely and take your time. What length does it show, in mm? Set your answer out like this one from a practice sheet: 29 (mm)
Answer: 125 (mm)
